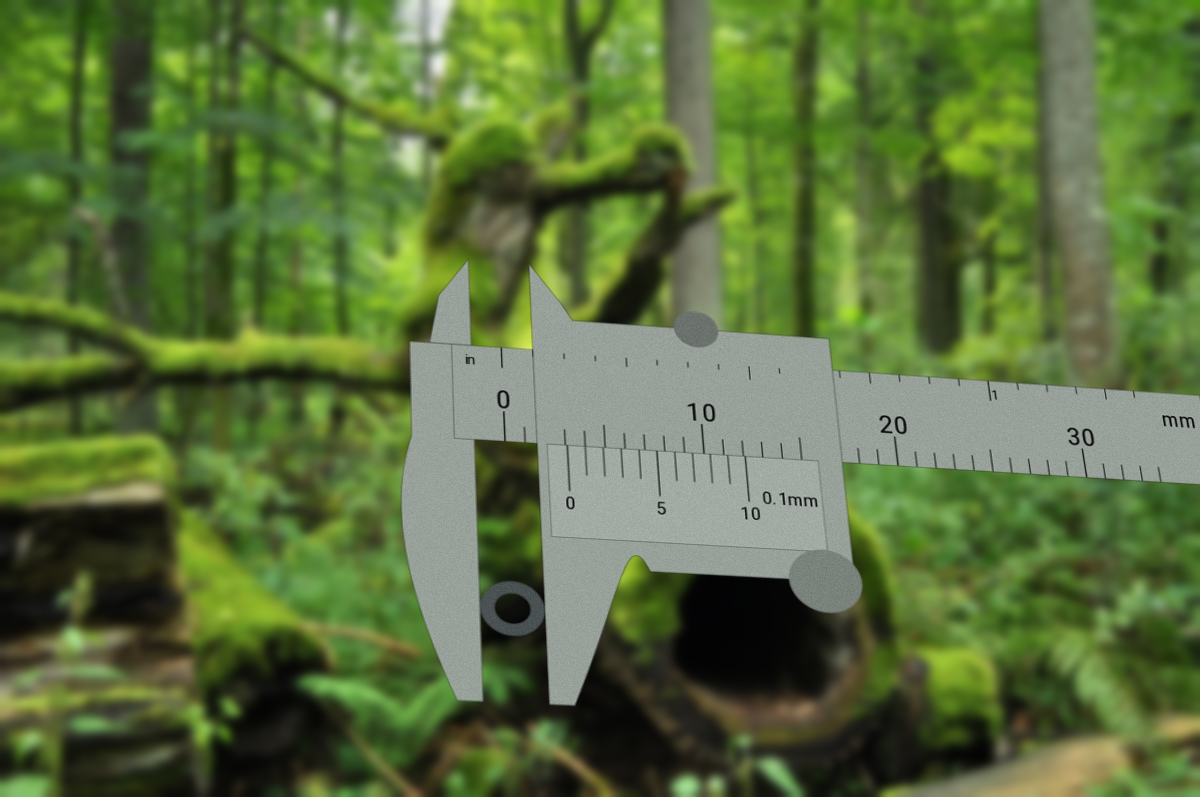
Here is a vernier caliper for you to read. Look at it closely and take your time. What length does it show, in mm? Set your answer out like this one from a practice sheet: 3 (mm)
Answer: 3.1 (mm)
